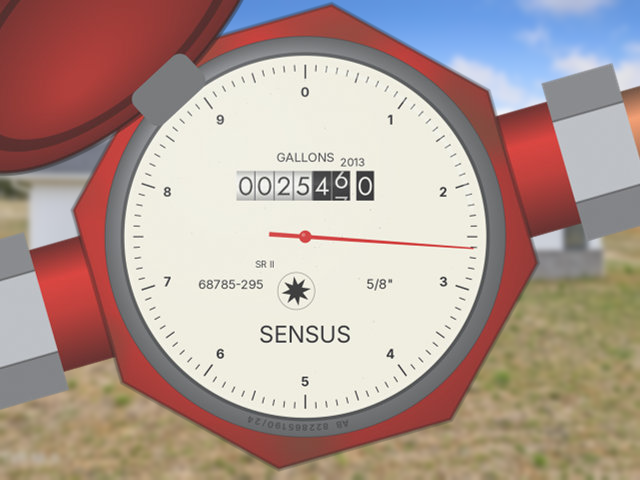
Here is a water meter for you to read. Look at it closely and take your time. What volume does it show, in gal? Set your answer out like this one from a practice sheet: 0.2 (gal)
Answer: 25462.6 (gal)
